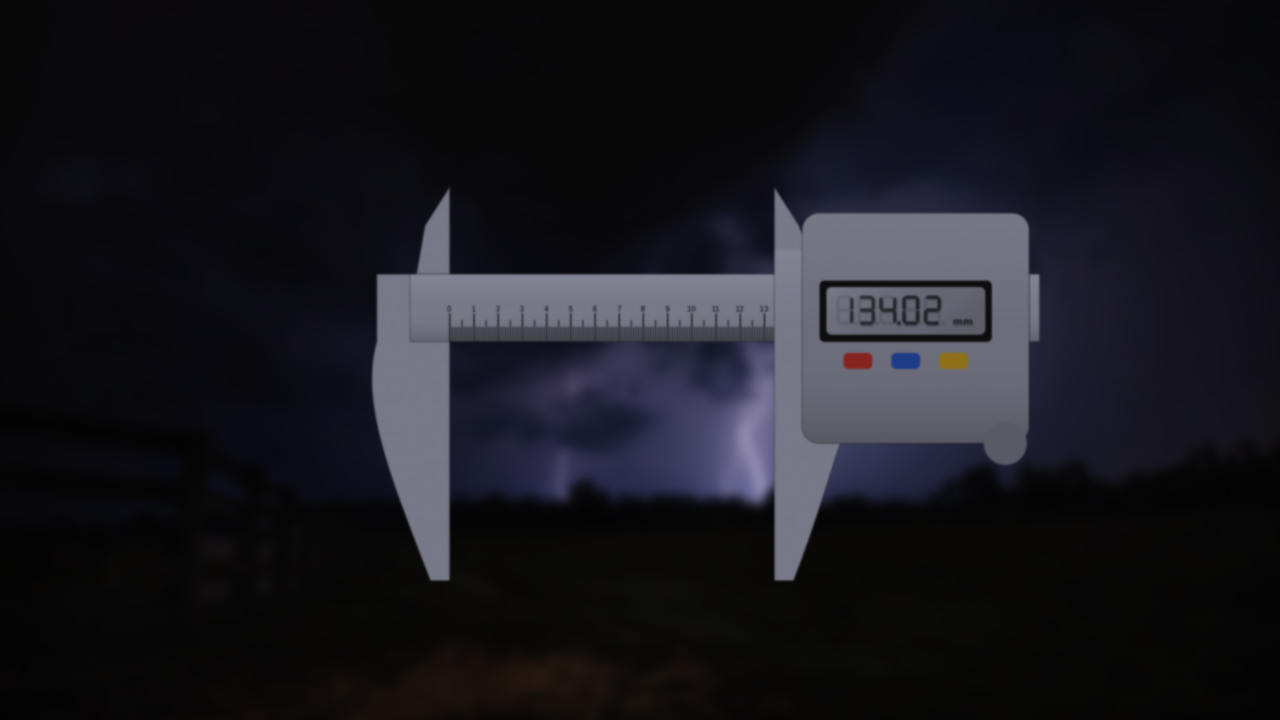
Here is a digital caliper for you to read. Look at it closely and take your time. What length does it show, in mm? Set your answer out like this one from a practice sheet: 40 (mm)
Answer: 134.02 (mm)
